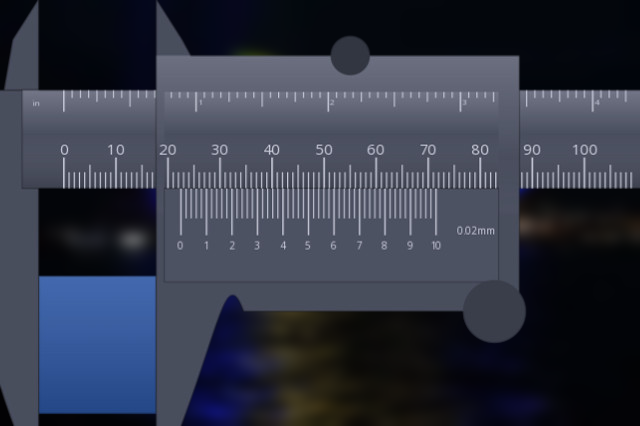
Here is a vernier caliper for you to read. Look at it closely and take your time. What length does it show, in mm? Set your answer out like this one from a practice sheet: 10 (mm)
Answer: 22.5 (mm)
